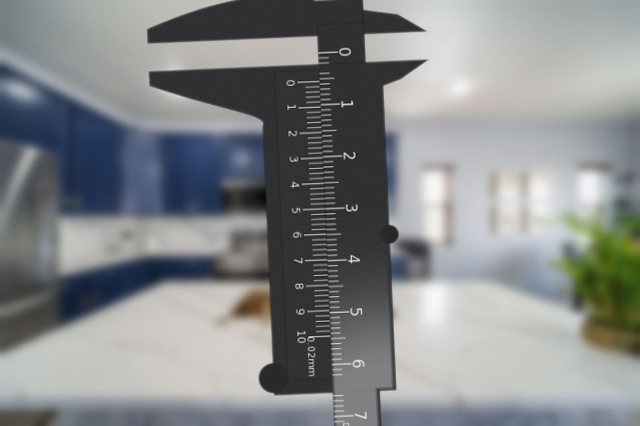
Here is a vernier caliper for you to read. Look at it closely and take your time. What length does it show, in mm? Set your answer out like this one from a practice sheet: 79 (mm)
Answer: 5.5 (mm)
